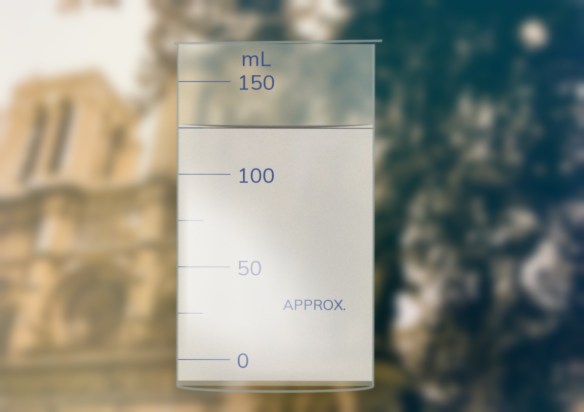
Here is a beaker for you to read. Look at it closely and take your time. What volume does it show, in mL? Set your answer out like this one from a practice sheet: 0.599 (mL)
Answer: 125 (mL)
